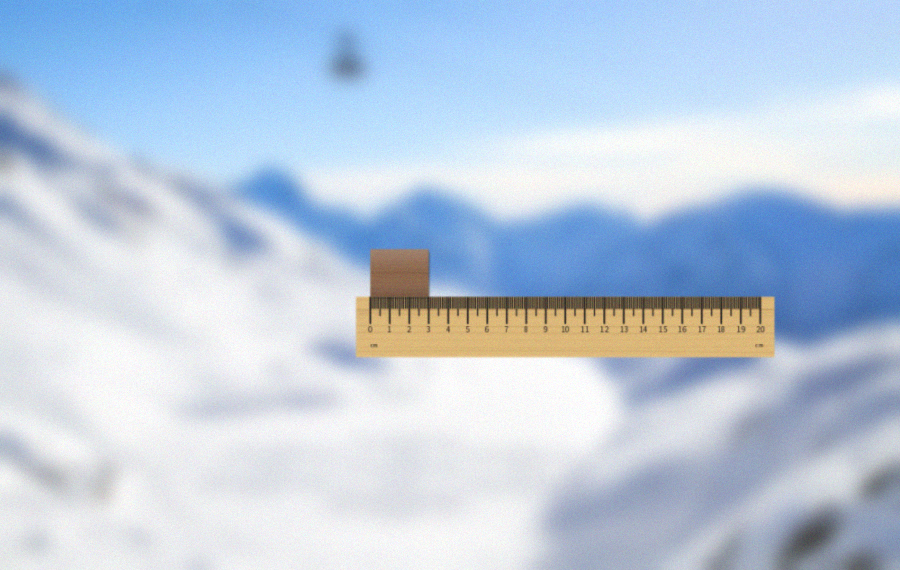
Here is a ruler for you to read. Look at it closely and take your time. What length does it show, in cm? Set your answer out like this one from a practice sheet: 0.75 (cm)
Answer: 3 (cm)
